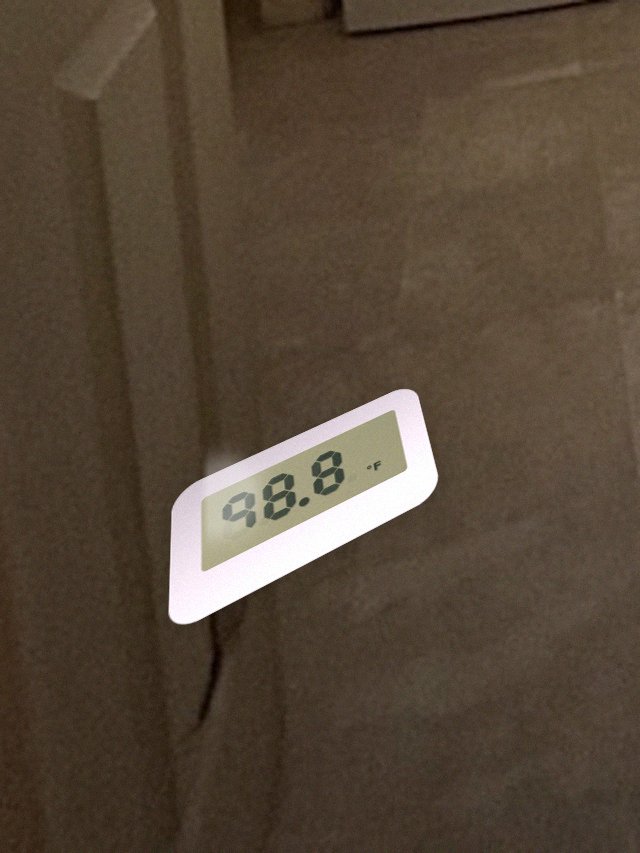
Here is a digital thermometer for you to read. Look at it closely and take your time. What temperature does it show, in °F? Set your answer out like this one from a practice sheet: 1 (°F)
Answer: 98.8 (°F)
